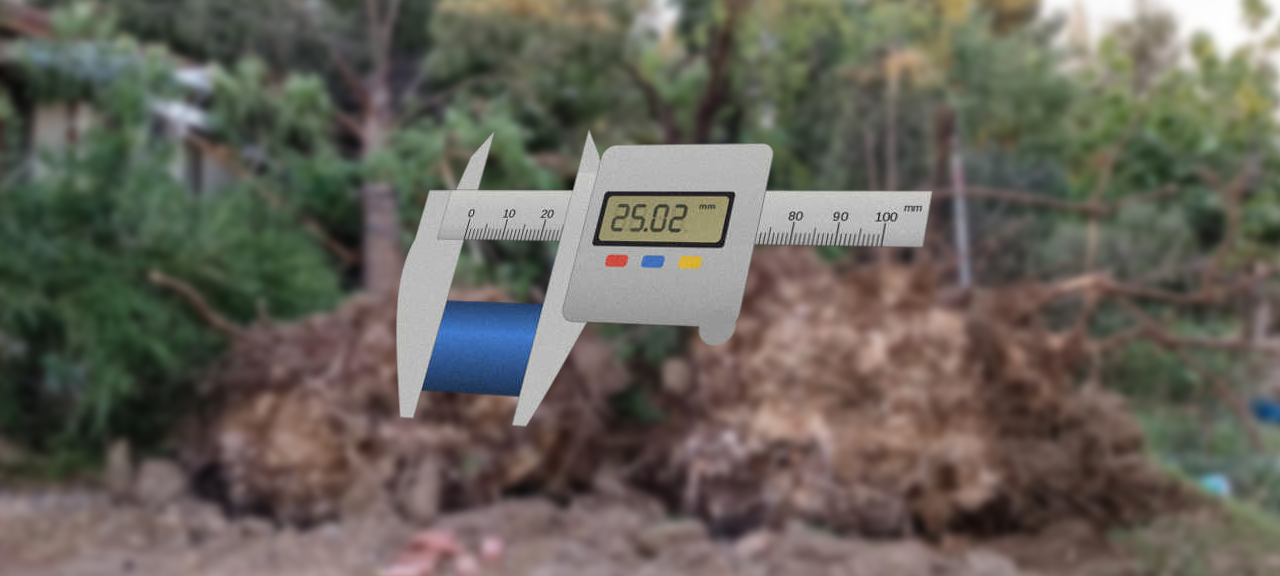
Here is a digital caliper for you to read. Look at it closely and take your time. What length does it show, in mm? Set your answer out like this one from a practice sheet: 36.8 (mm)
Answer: 25.02 (mm)
